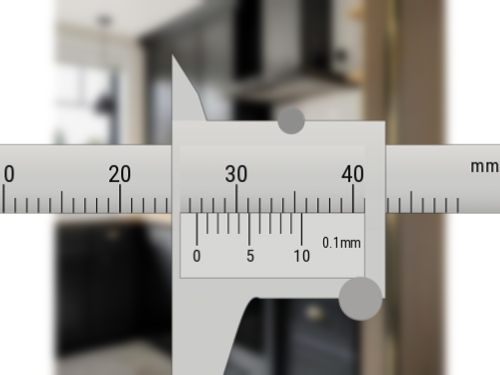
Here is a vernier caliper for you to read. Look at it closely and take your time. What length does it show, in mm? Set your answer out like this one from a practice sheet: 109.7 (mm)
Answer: 26.6 (mm)
